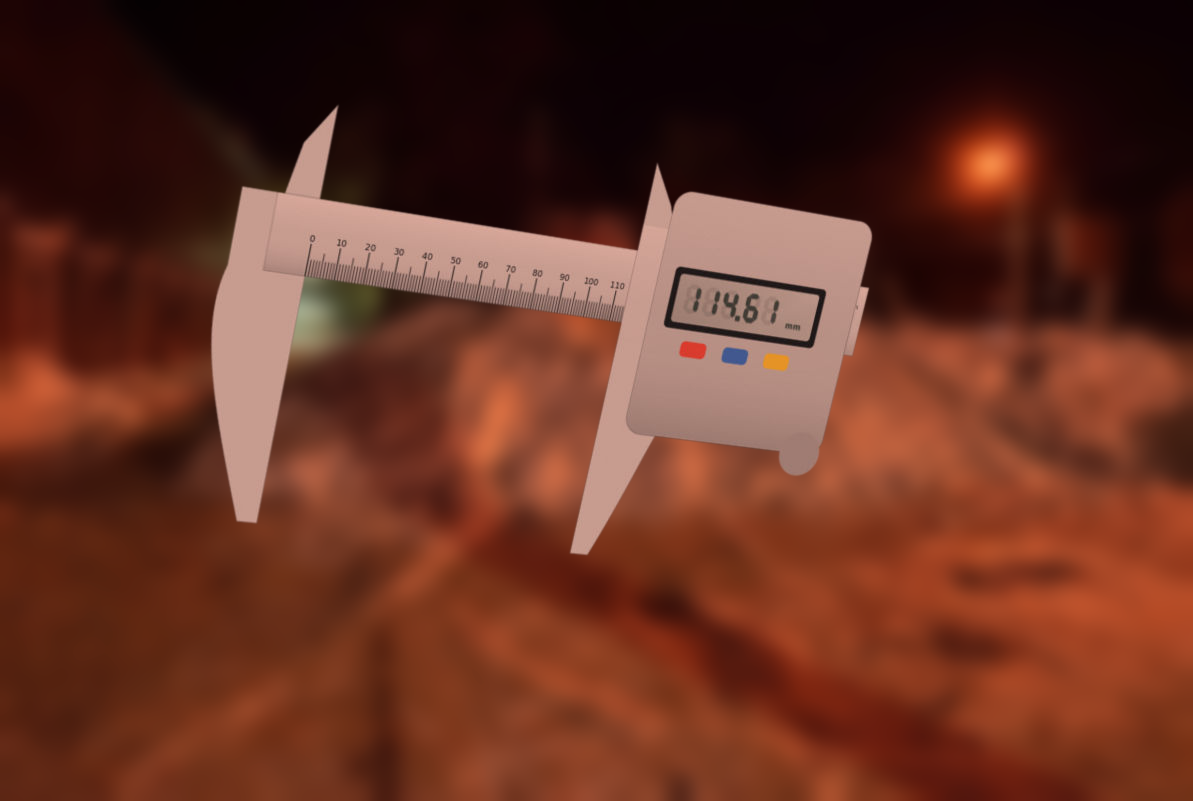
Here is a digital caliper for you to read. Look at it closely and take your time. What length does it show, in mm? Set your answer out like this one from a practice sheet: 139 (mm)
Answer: 114.61 (mm)
